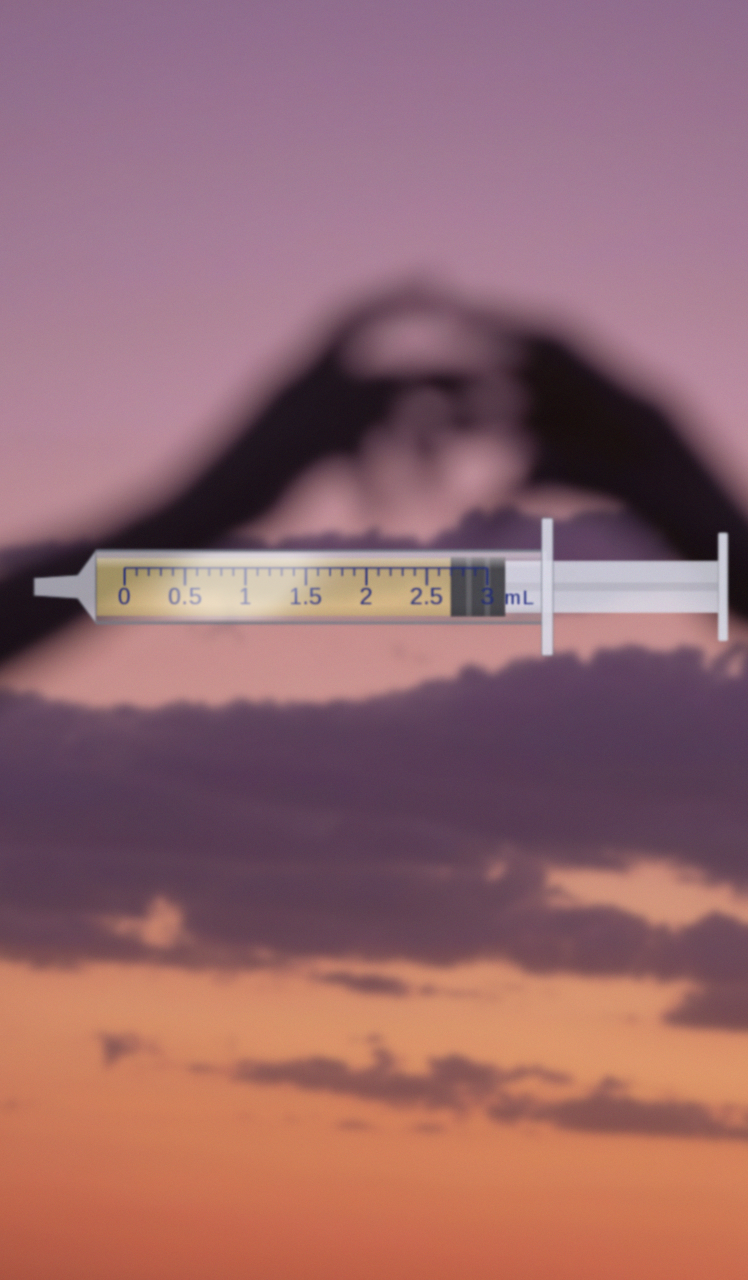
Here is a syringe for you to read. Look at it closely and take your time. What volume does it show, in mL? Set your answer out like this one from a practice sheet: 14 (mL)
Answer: 2.7 (mL)
